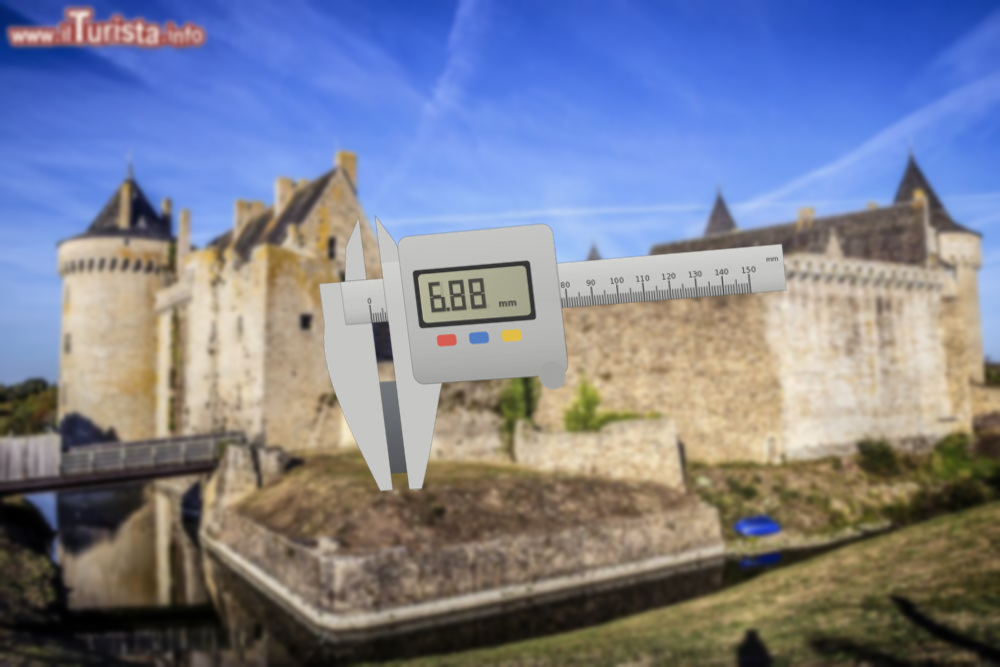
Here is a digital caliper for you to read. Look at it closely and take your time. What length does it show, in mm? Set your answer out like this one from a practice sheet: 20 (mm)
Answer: 6.88 (mm)
